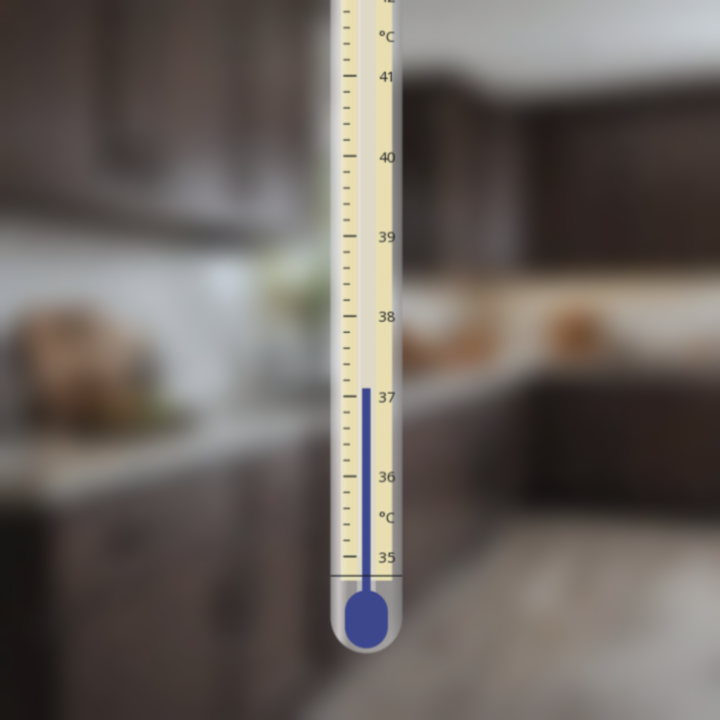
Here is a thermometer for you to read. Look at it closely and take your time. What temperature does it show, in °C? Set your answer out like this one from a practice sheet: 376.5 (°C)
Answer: 37.1 (°C)
